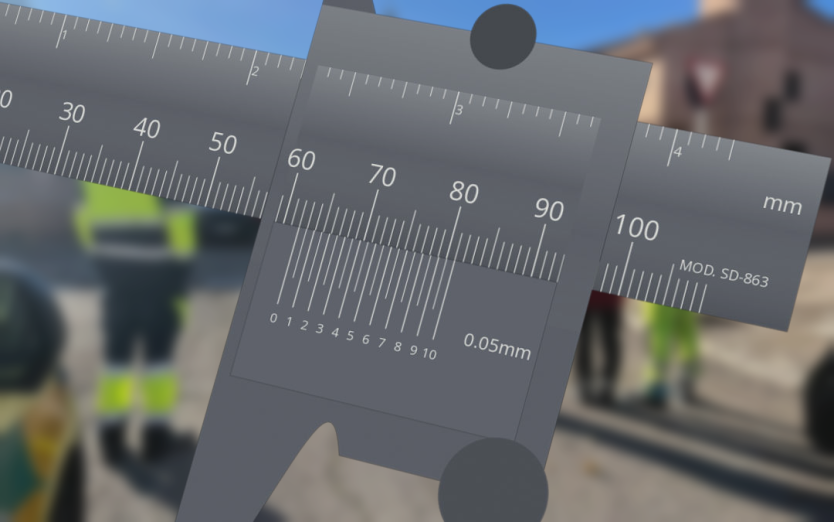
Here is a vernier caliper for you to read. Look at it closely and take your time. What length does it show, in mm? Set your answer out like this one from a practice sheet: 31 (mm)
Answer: 62.0 (mm)
